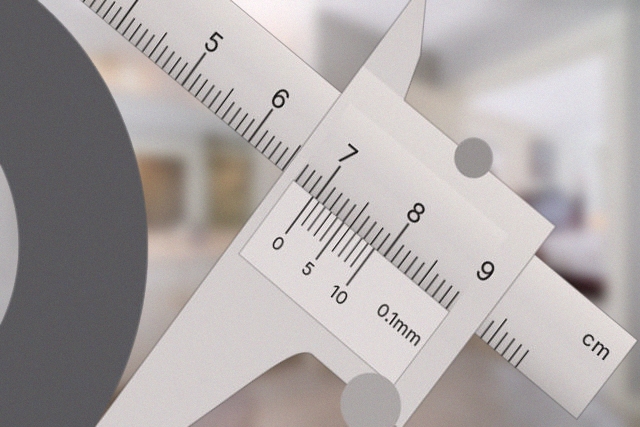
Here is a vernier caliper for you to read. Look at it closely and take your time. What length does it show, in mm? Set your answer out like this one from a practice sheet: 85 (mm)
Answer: 69.6 (mm)
